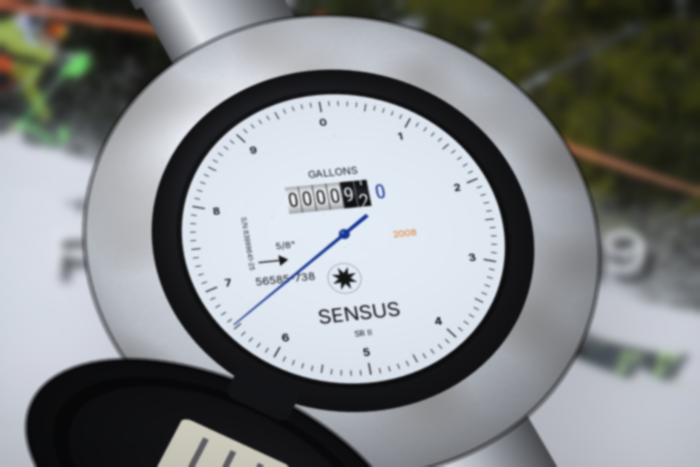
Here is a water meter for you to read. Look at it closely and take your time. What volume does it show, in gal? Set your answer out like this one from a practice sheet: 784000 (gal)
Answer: 916.5 (gal)
